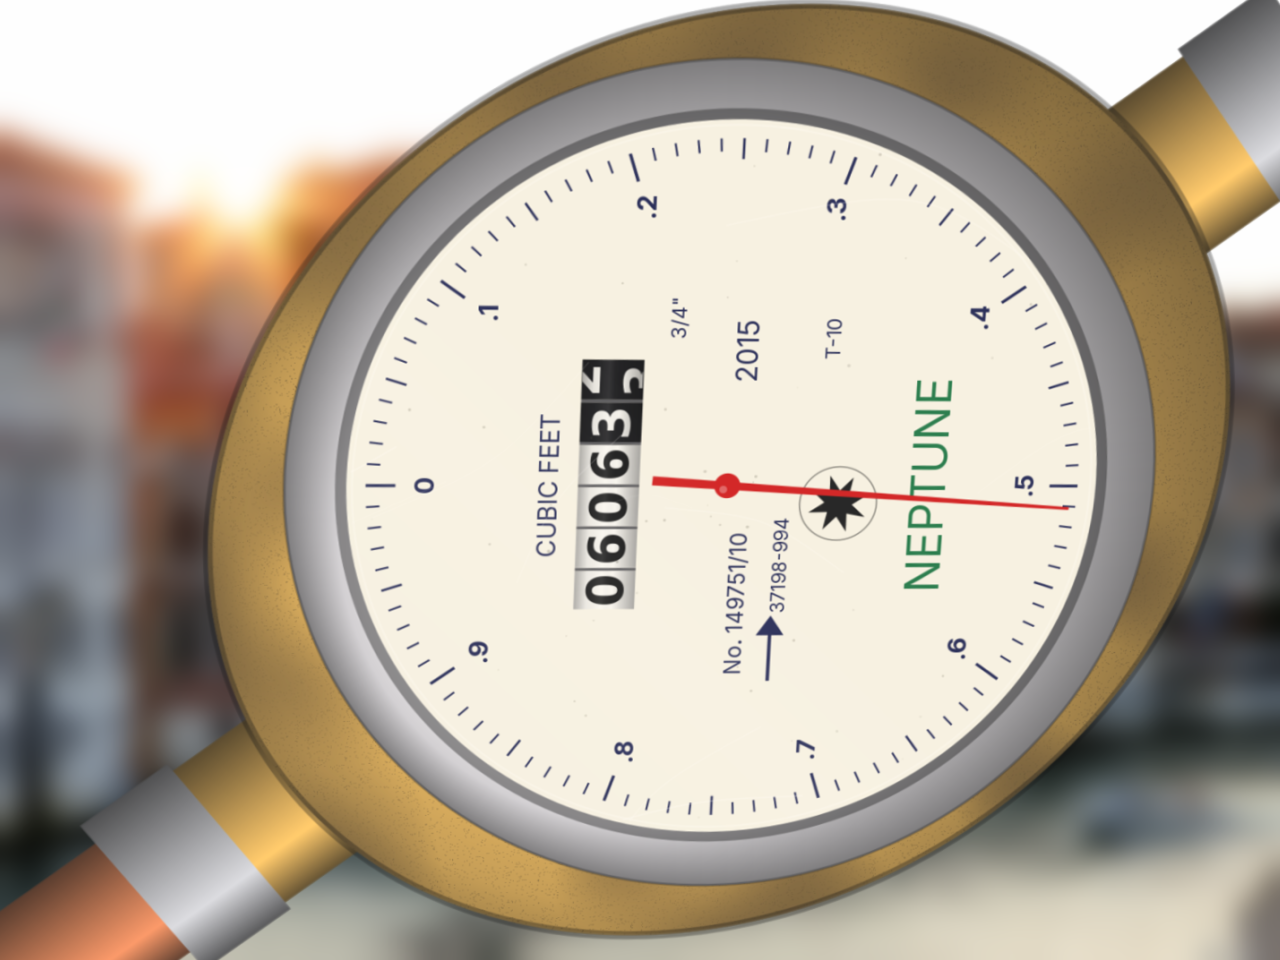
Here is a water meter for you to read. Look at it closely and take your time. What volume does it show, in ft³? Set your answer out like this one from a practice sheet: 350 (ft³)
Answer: 60632.51 (ft³)
